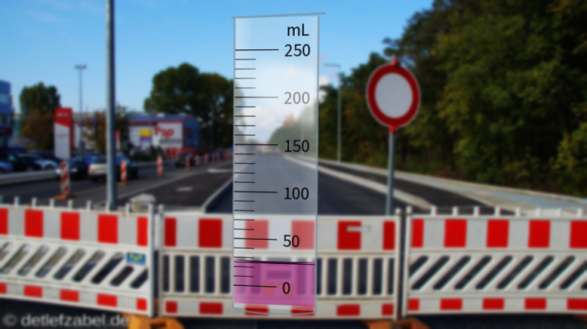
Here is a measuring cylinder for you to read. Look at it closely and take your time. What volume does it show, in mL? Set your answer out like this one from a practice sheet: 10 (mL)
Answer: 25 (mL)
